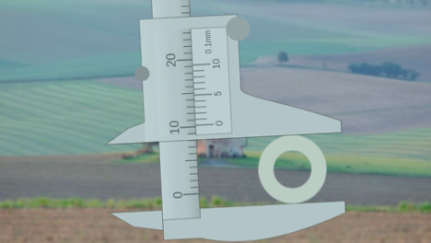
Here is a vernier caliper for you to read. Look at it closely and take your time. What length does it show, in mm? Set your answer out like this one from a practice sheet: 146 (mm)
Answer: 10.2 (mm)
